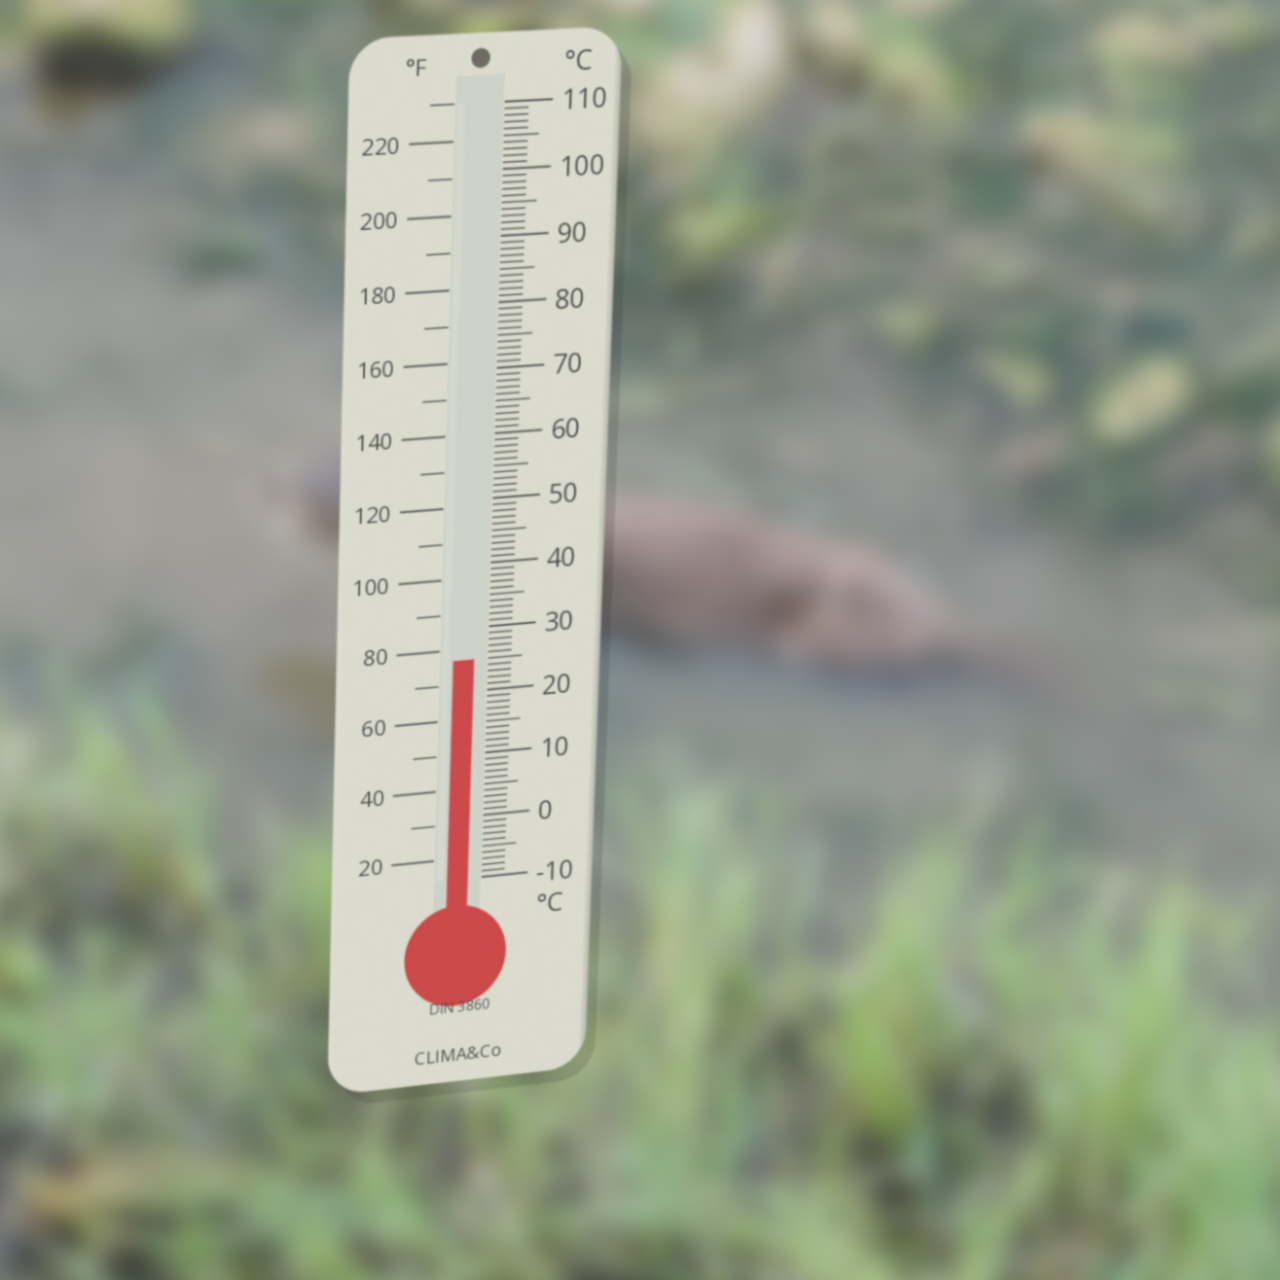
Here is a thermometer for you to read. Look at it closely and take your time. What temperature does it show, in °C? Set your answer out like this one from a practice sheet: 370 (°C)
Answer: 25 (°C)
